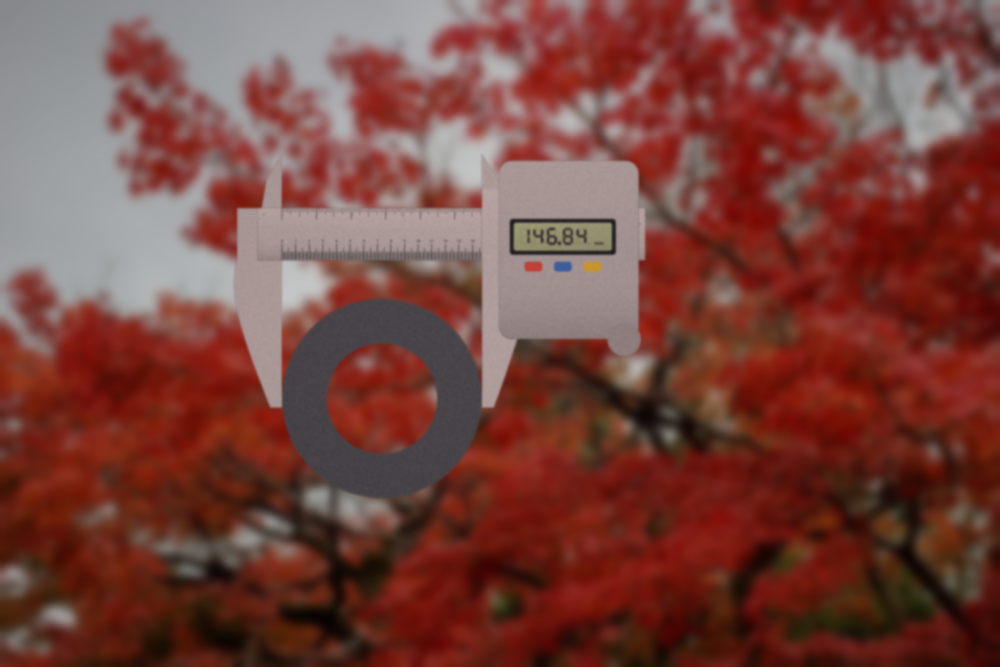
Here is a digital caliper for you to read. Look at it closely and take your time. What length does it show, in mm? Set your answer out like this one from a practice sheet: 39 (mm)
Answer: 146.84 (mm)
